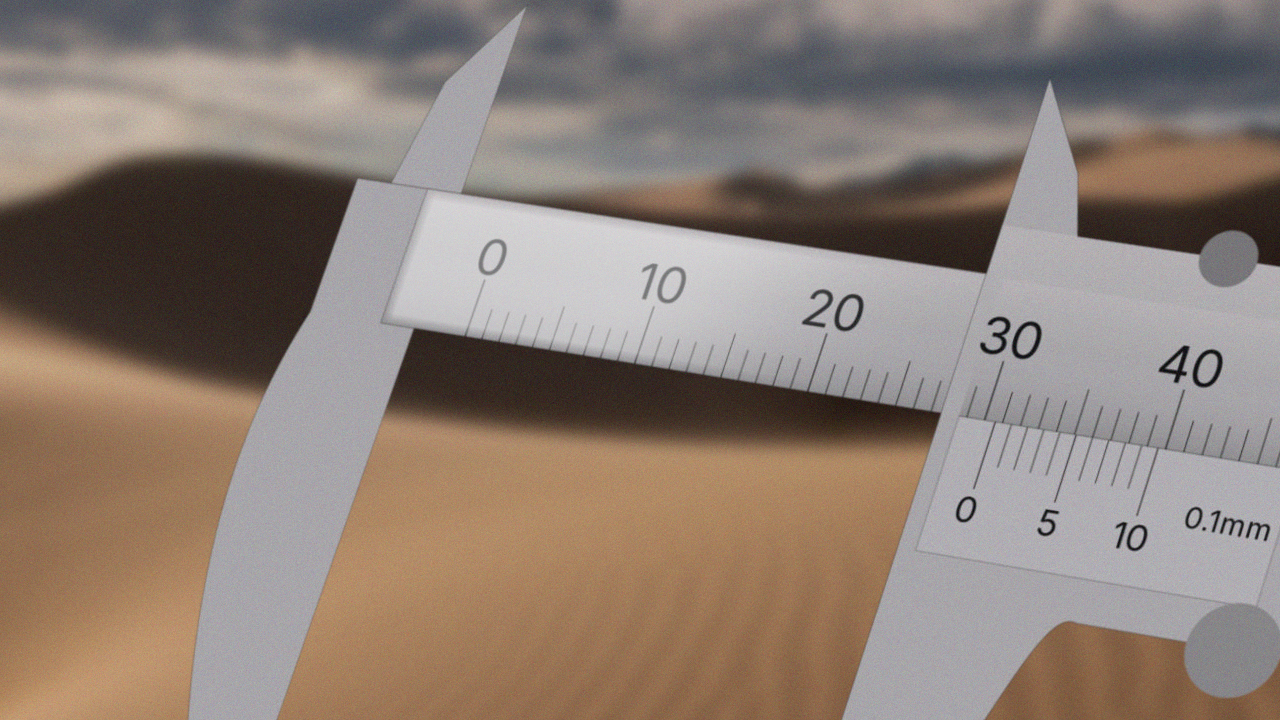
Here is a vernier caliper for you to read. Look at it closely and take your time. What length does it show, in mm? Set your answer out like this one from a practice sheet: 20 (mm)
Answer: 30.6 (mm)
